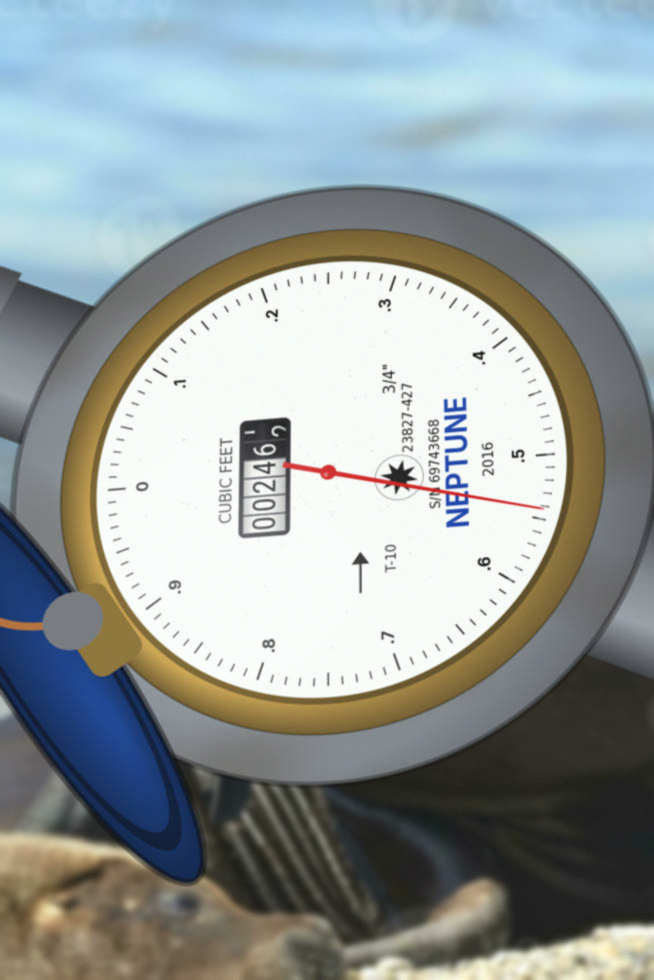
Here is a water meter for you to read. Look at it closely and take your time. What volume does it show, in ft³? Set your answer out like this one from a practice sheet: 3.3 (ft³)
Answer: 2461.54 (ft³)
